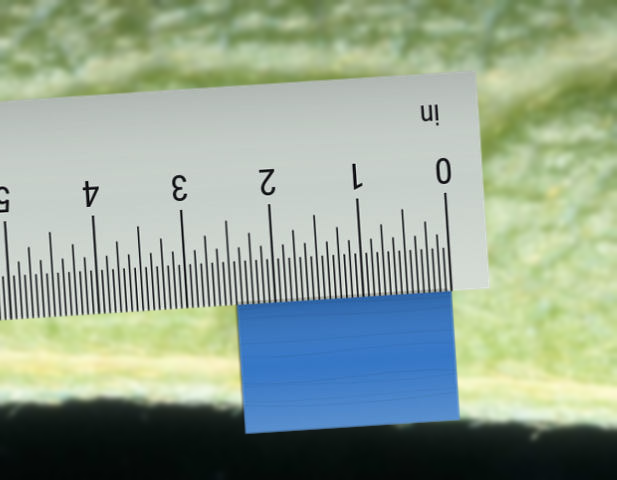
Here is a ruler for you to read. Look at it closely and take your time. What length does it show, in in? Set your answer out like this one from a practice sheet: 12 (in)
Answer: 2.4375 (in)
